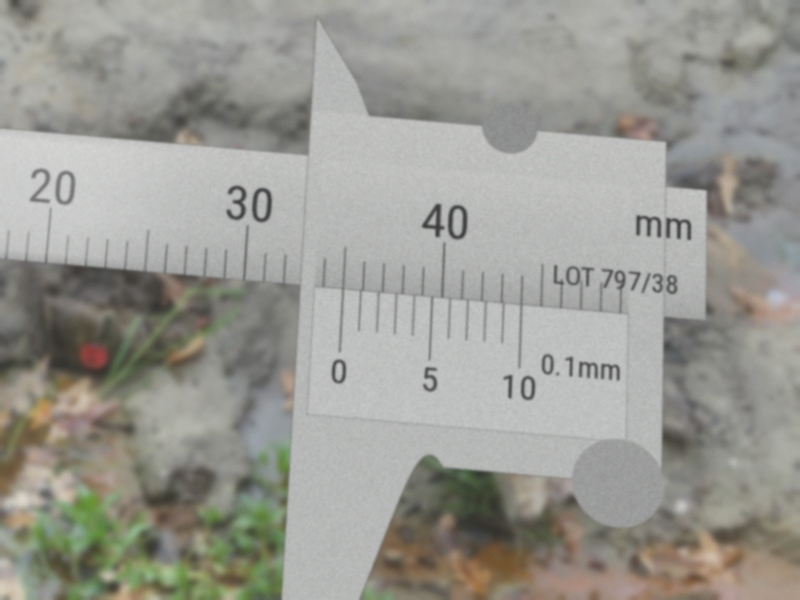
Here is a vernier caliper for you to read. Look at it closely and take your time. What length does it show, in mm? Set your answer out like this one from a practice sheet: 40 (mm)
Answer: 35.0 (mm)
